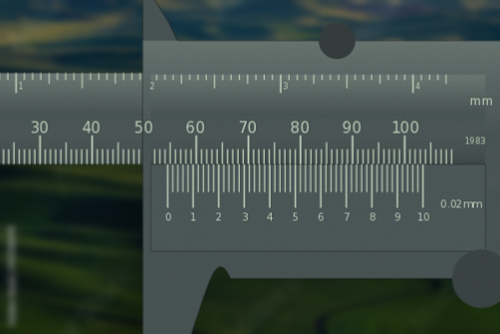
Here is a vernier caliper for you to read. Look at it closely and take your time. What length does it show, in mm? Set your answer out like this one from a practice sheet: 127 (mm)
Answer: 54.5 (mm)
